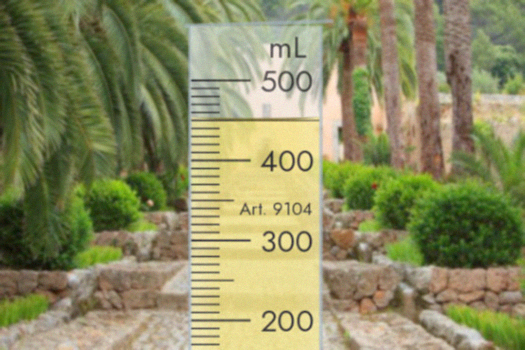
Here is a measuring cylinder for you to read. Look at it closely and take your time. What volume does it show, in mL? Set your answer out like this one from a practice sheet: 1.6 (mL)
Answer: 450 (mL)
